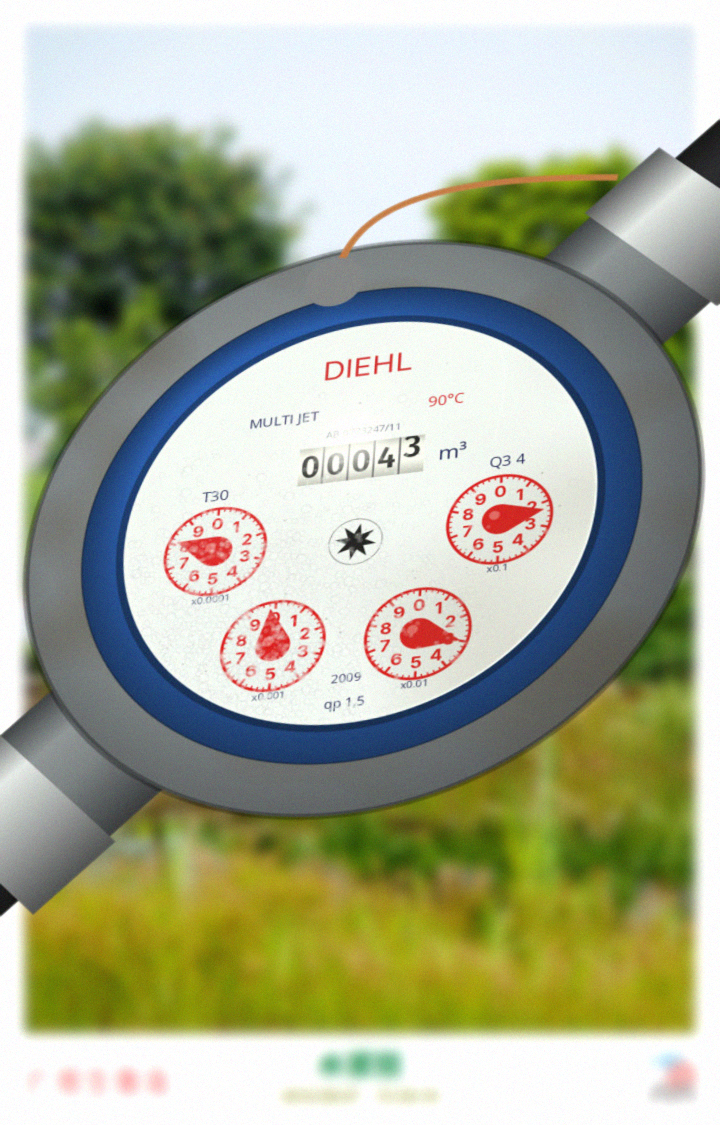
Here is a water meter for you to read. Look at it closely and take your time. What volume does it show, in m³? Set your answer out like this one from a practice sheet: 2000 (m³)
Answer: 43.2298 (m³)
